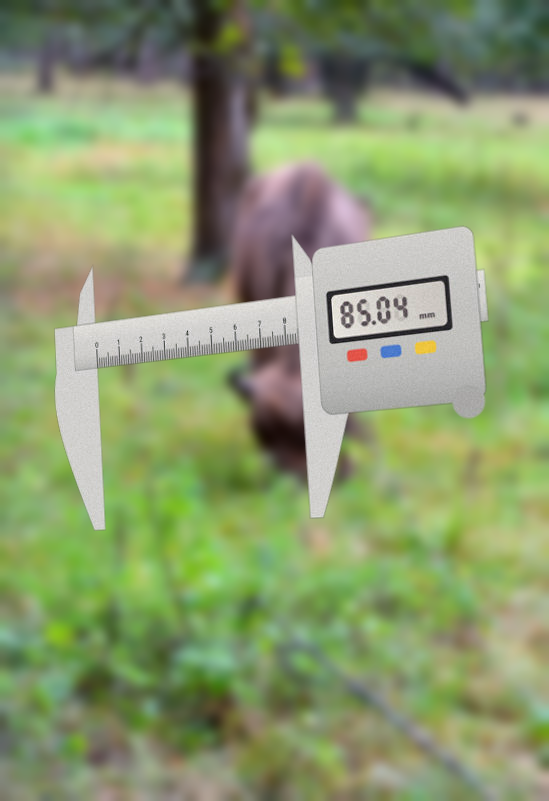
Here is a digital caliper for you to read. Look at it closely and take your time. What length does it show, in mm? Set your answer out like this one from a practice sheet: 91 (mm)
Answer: 85.04 (mm)
